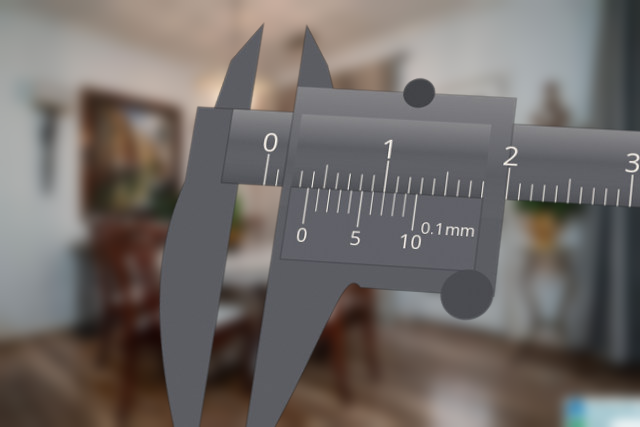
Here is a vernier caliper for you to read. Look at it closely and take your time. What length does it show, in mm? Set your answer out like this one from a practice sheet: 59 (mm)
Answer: 3.7 (mm)
